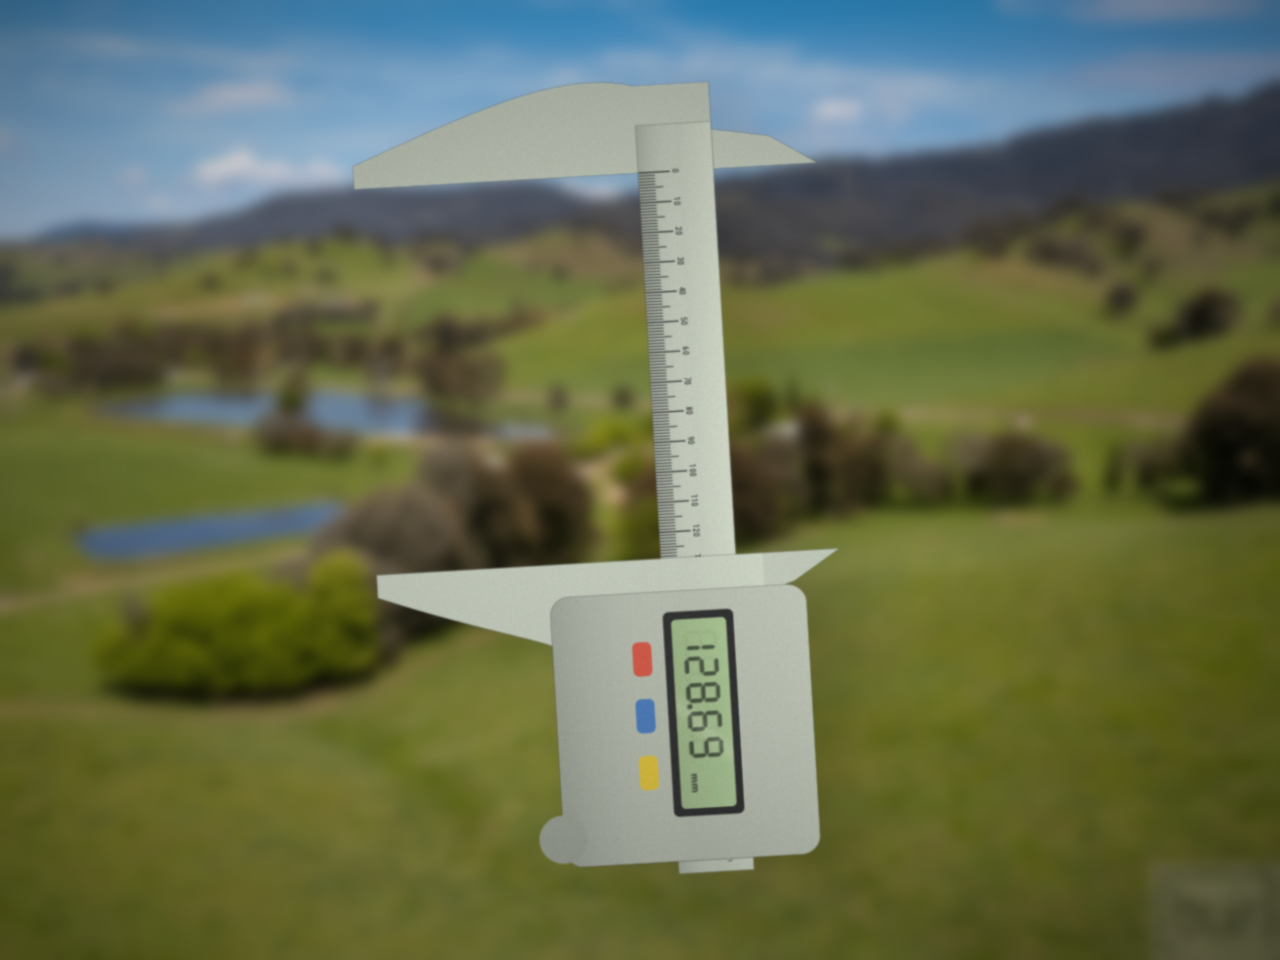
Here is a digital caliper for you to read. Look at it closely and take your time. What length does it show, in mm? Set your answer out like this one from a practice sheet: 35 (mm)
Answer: 128.69 (mm)
